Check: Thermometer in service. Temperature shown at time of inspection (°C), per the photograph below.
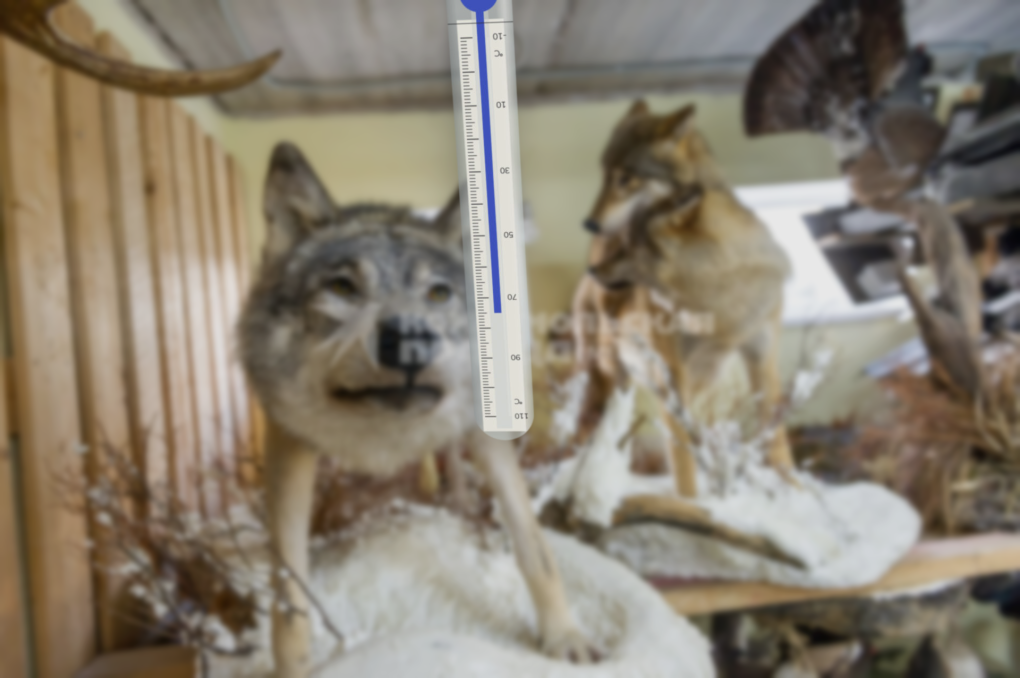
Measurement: 75 °C
